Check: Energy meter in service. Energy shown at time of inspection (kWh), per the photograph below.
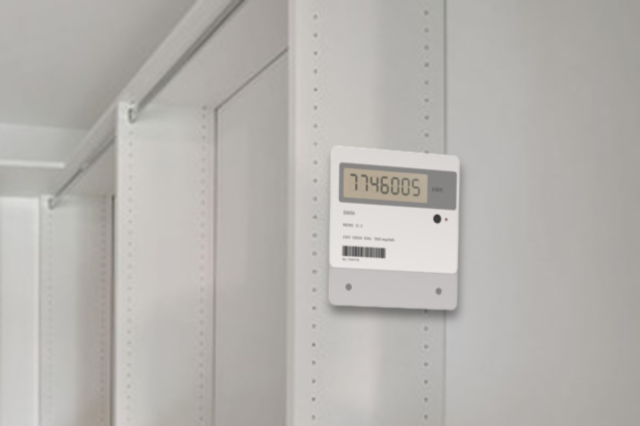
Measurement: 7746005 kWh
